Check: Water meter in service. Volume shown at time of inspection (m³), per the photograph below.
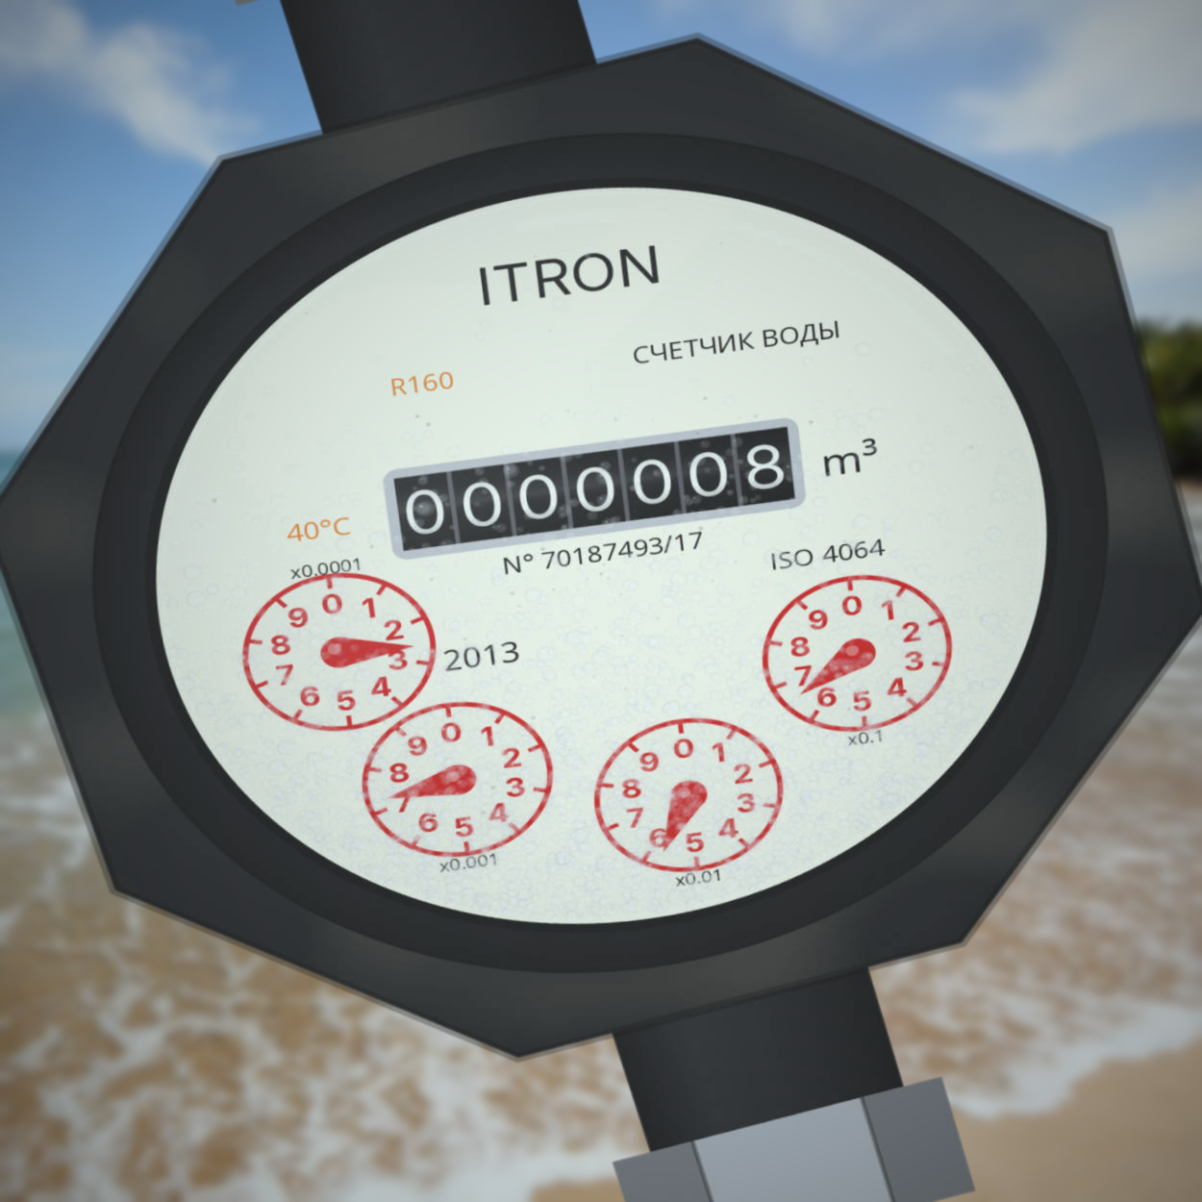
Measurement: 8.6572 m³
